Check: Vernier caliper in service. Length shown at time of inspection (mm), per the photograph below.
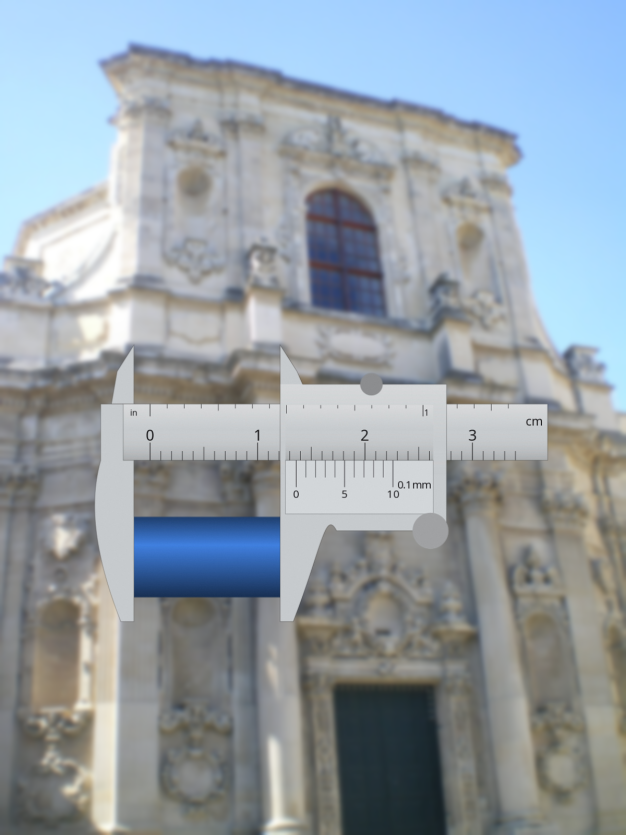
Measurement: 13.6 mm
